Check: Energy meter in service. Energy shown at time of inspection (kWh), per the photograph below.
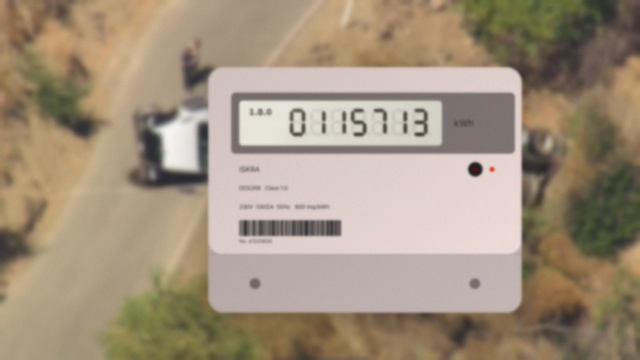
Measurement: 115713 kWh
